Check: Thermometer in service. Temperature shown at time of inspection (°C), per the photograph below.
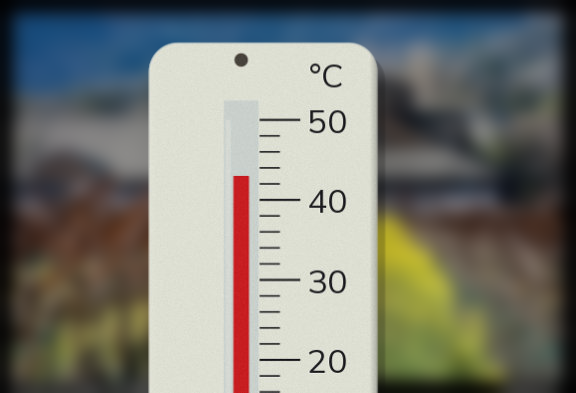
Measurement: 43 °C
